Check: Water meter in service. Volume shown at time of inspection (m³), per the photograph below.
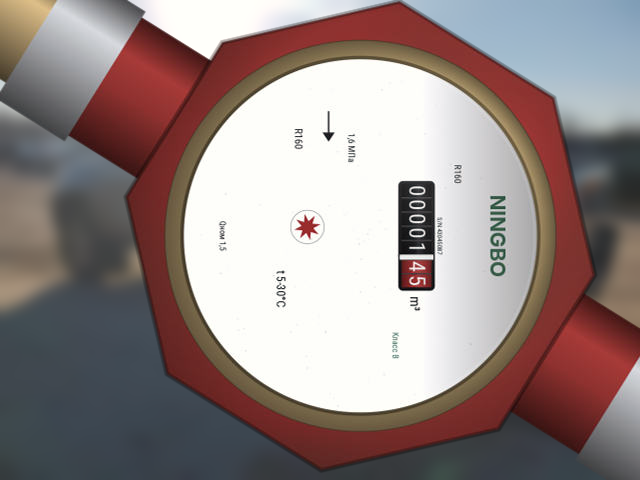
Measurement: 1.45 m³
